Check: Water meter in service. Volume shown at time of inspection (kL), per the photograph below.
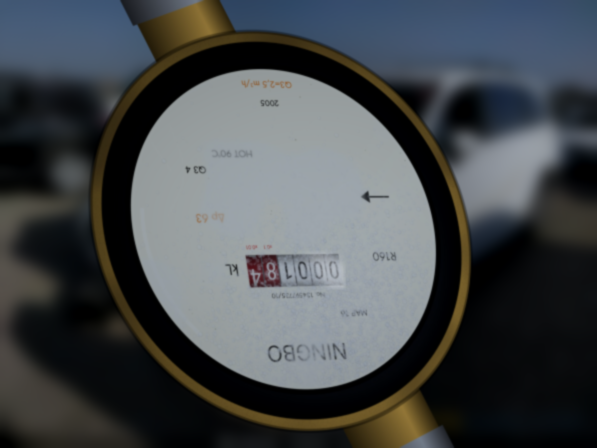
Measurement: 1.84 kL
